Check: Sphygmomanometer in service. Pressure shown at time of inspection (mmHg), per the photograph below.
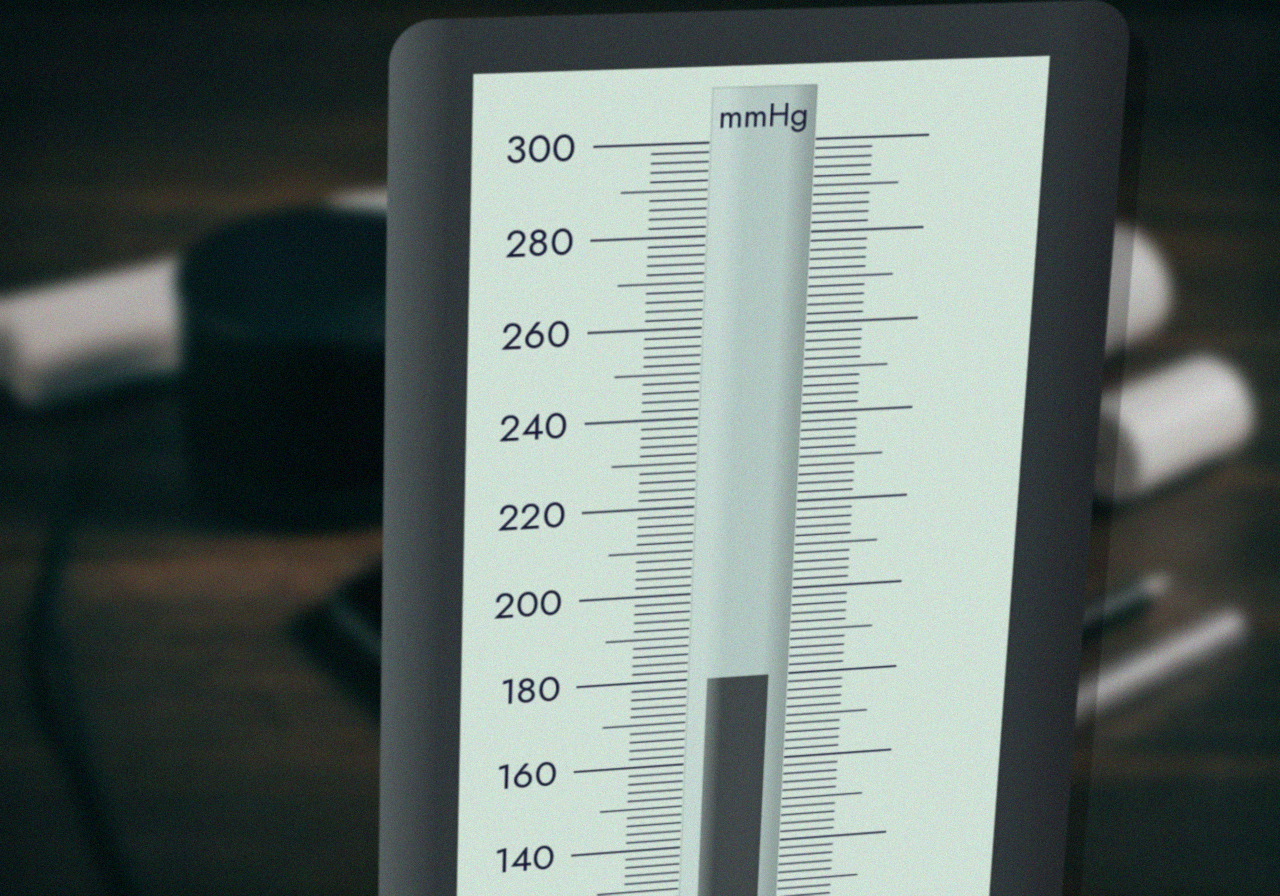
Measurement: 180 mmHg
